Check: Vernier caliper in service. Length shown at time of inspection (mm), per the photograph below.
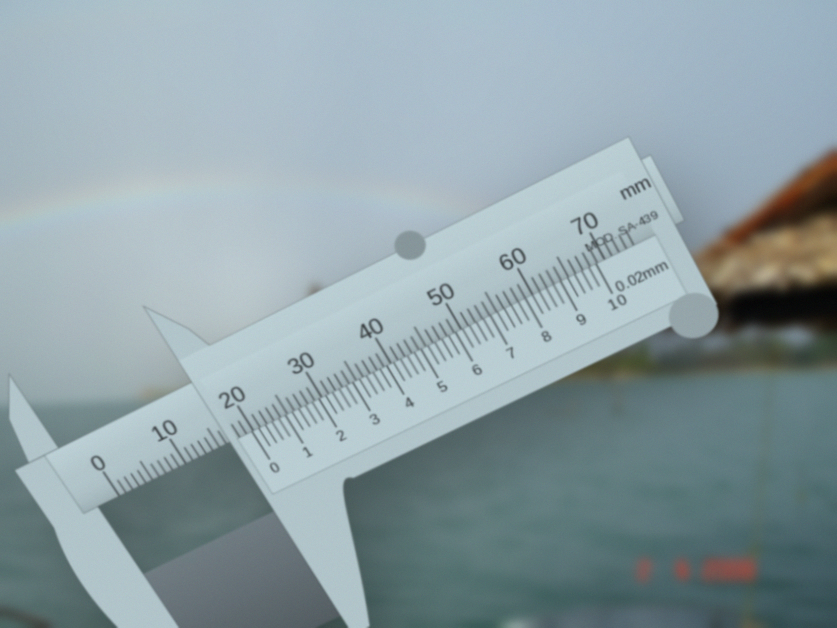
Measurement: 19.8 mm
